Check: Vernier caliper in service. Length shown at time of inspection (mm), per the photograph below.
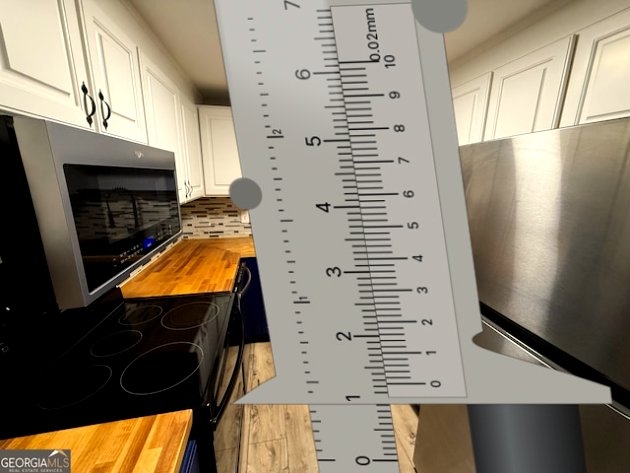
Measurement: 12.4 mm
